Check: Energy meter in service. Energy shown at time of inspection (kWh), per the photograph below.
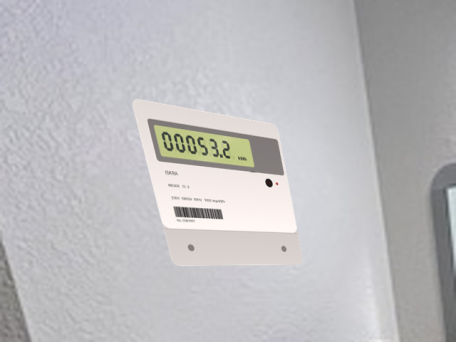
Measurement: 53.2 kWh
